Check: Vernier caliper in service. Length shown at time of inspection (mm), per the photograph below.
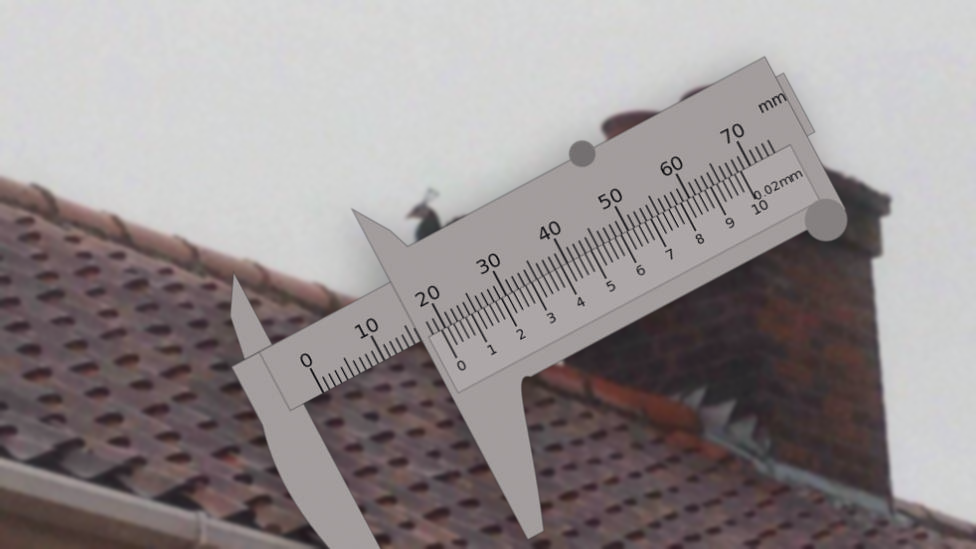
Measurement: 19.4 mm
